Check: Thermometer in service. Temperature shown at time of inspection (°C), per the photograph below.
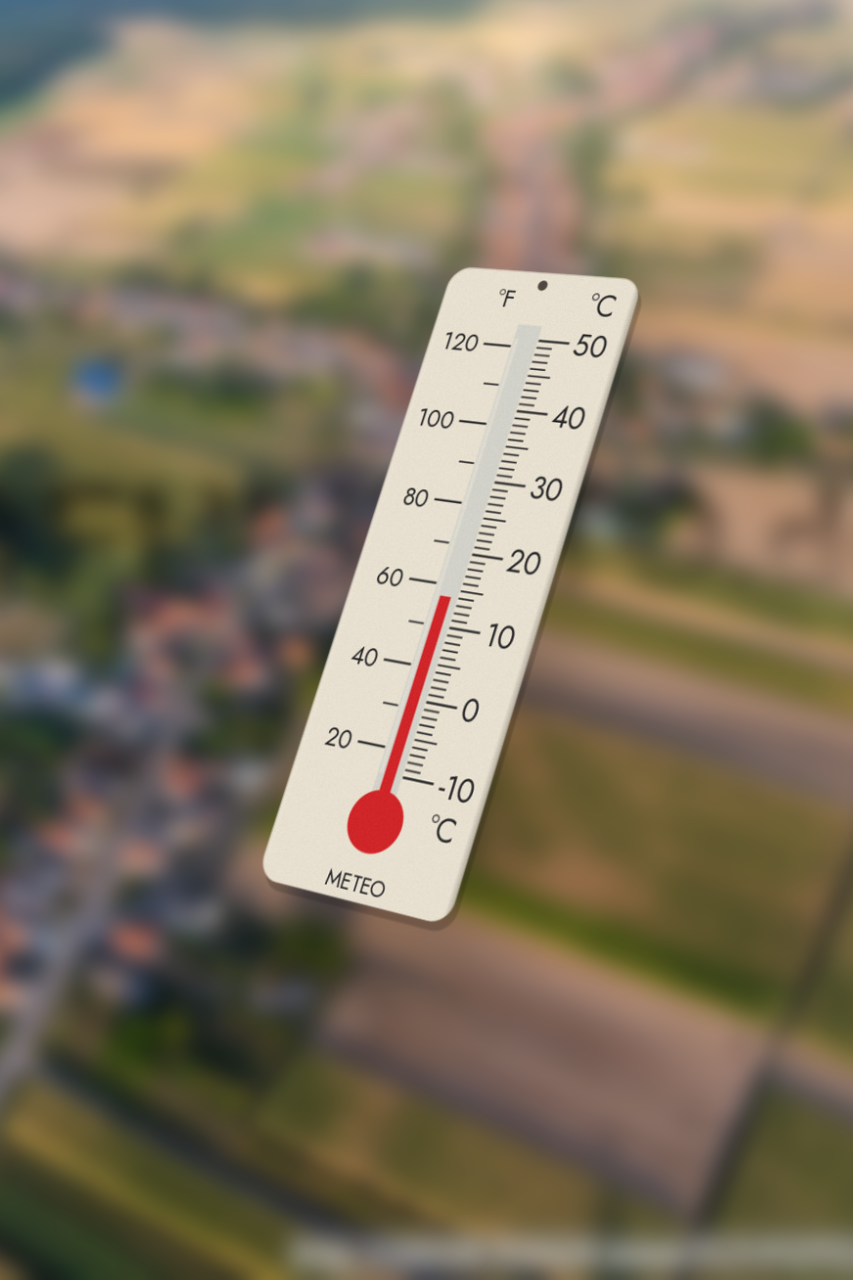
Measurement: 14 °C
